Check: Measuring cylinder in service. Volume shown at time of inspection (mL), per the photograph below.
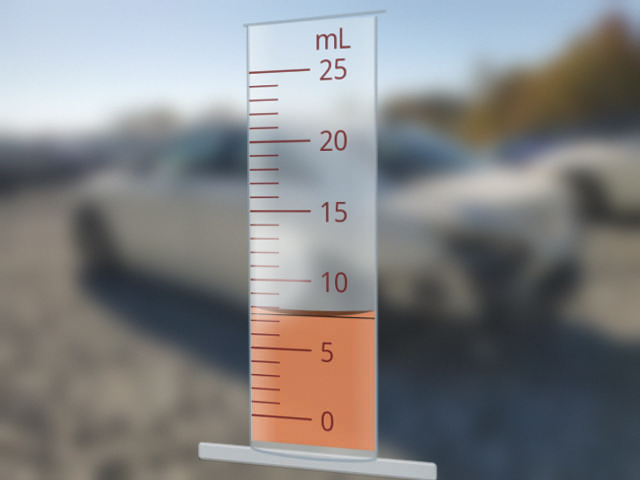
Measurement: 7.5 mL
